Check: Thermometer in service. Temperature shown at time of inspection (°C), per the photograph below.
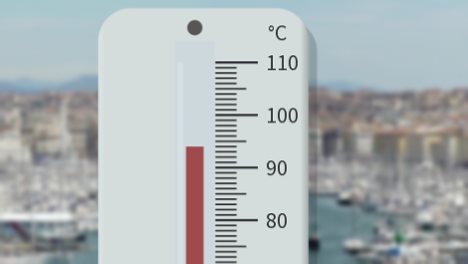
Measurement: 94 °C
